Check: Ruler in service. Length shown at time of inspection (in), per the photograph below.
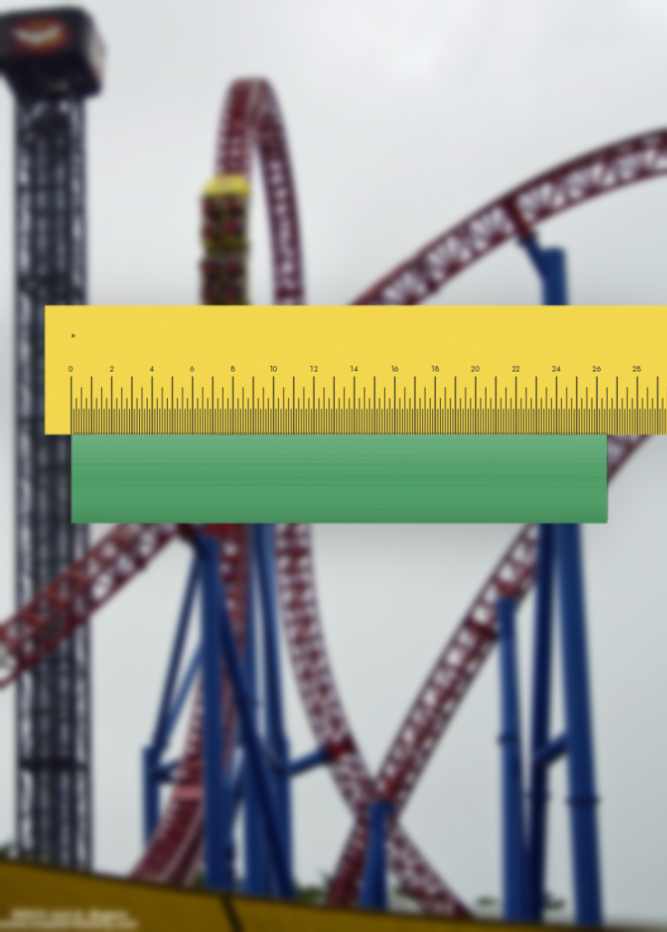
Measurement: 26.5 in
